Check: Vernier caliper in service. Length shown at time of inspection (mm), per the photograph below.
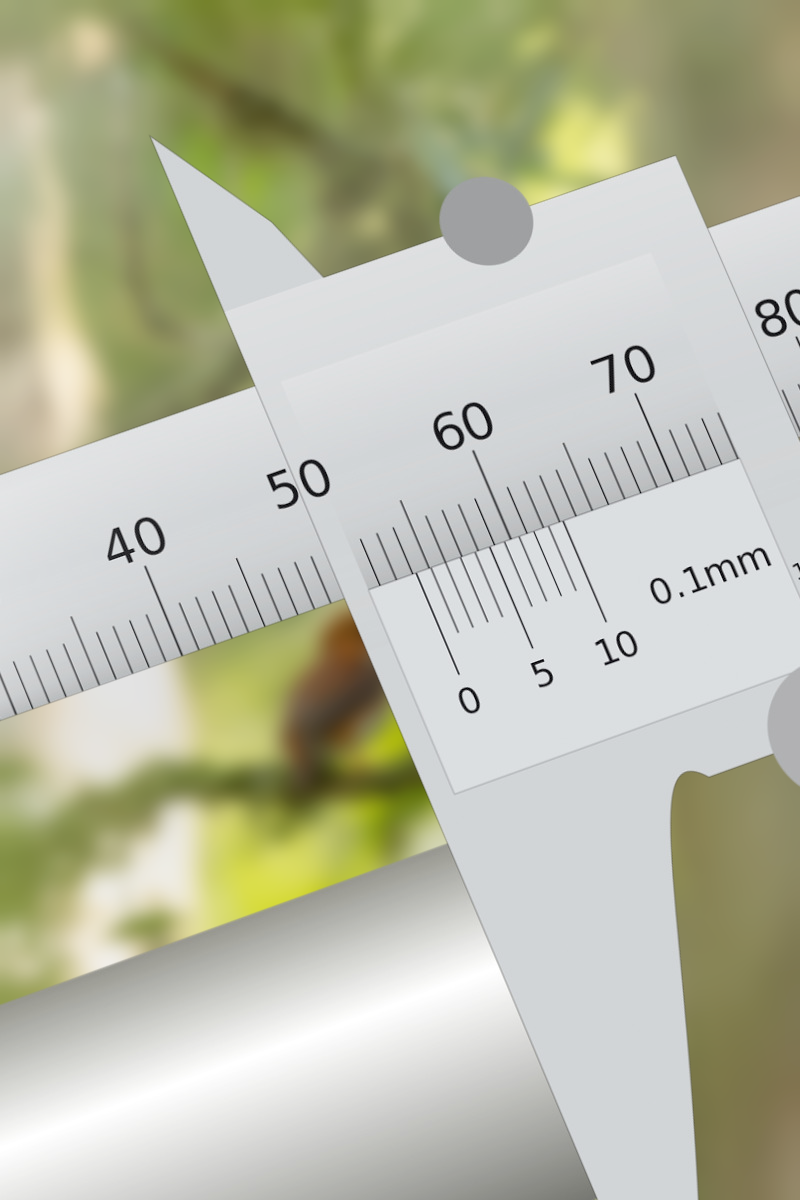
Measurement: 54.2 mm
